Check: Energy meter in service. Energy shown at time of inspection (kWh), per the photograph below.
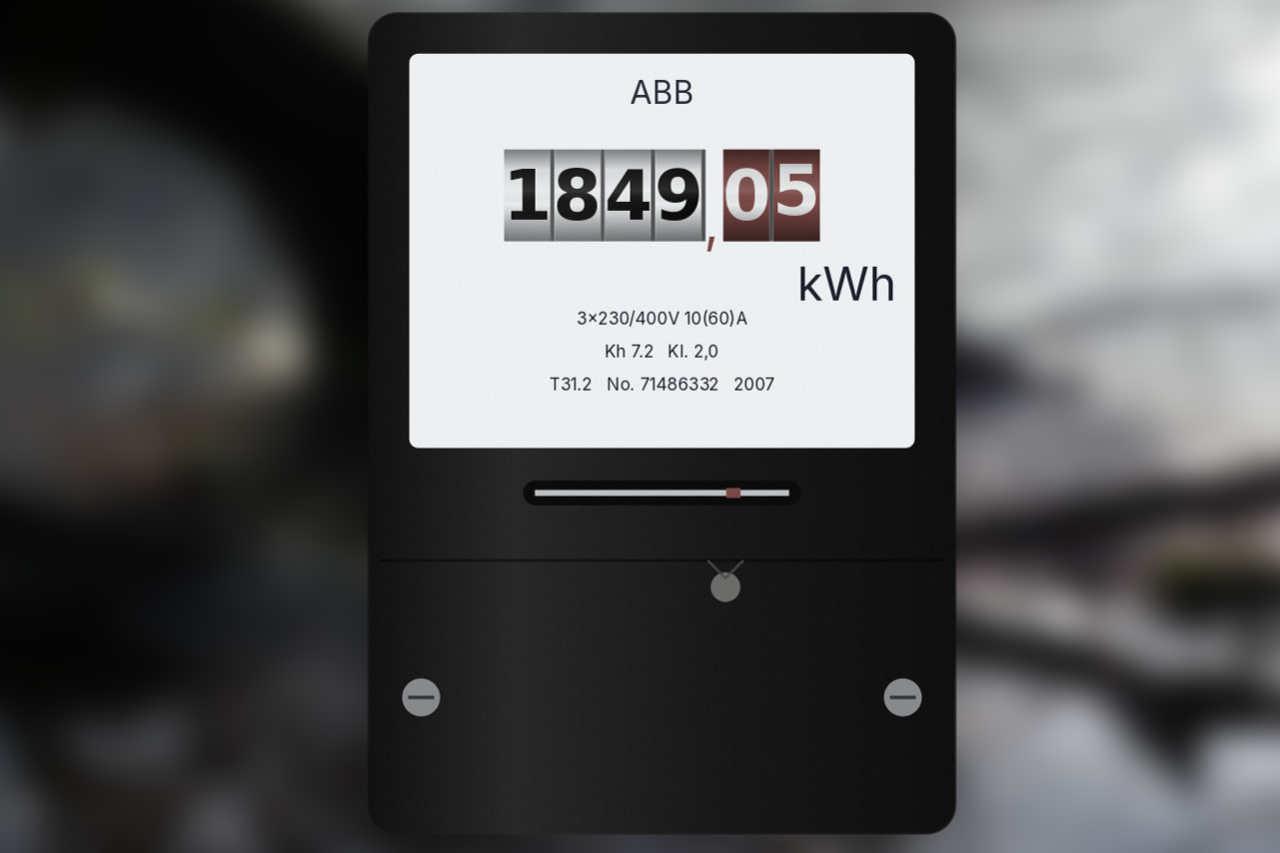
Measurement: 1849.05 kWh
